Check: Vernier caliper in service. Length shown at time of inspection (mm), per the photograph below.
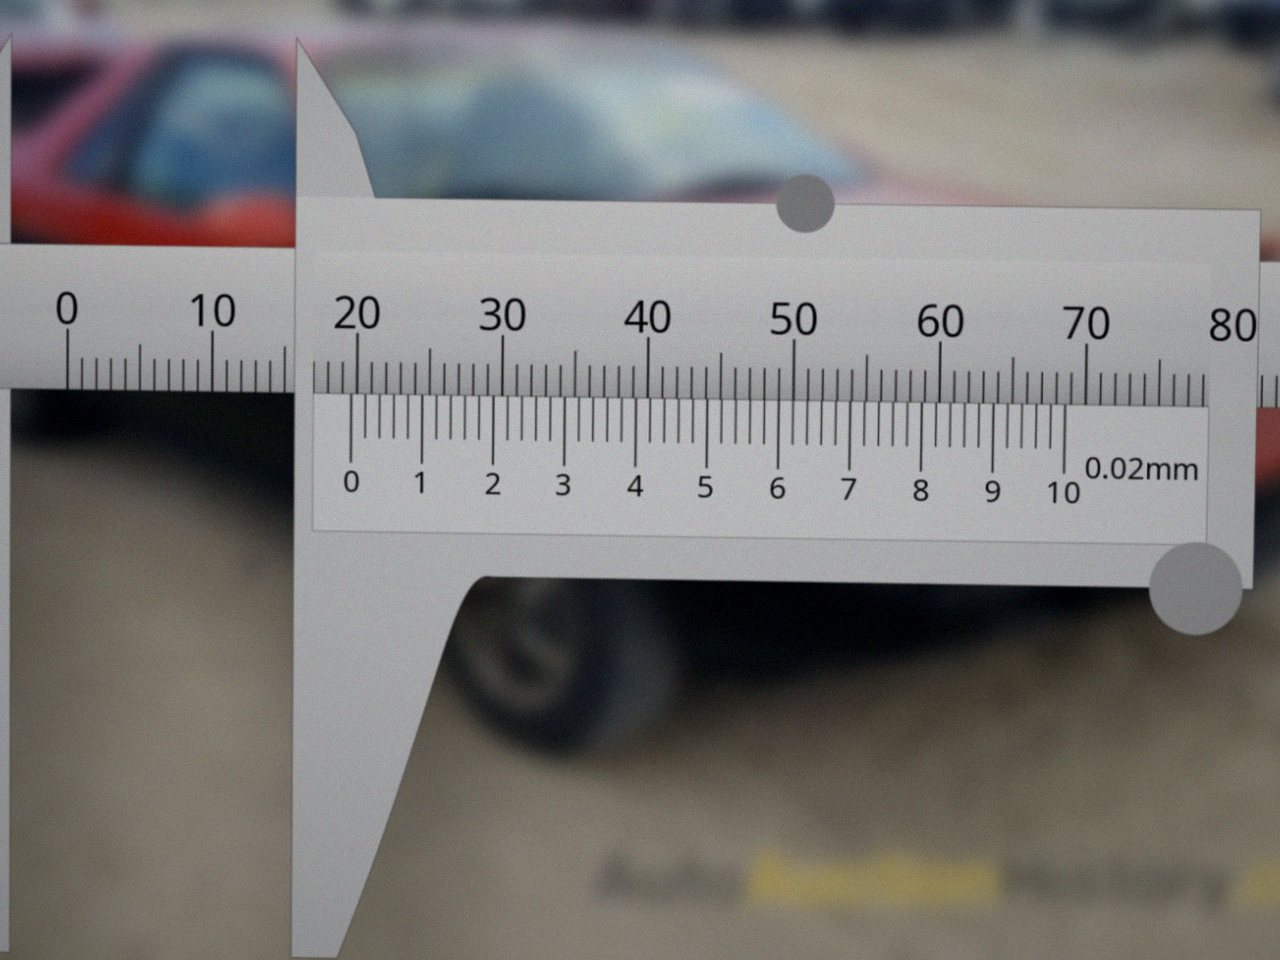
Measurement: 19.6 mm
